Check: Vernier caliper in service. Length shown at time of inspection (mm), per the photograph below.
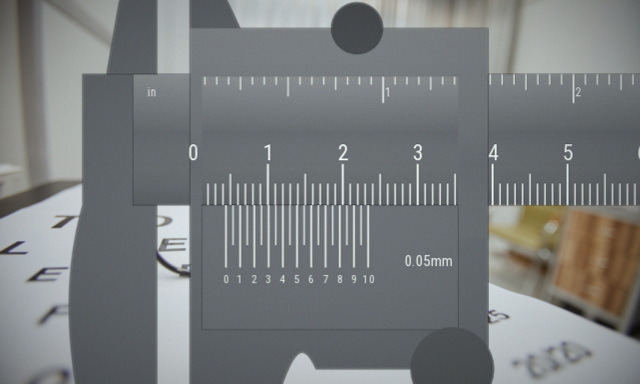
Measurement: 4.4 mm
